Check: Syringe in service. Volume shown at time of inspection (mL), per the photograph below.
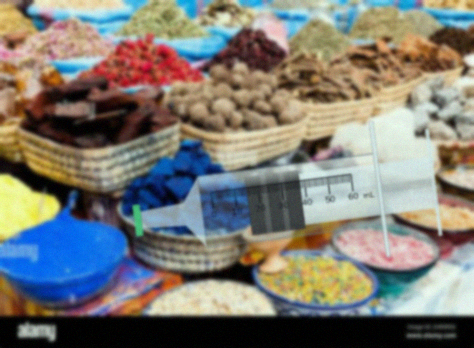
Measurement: 15 mL
